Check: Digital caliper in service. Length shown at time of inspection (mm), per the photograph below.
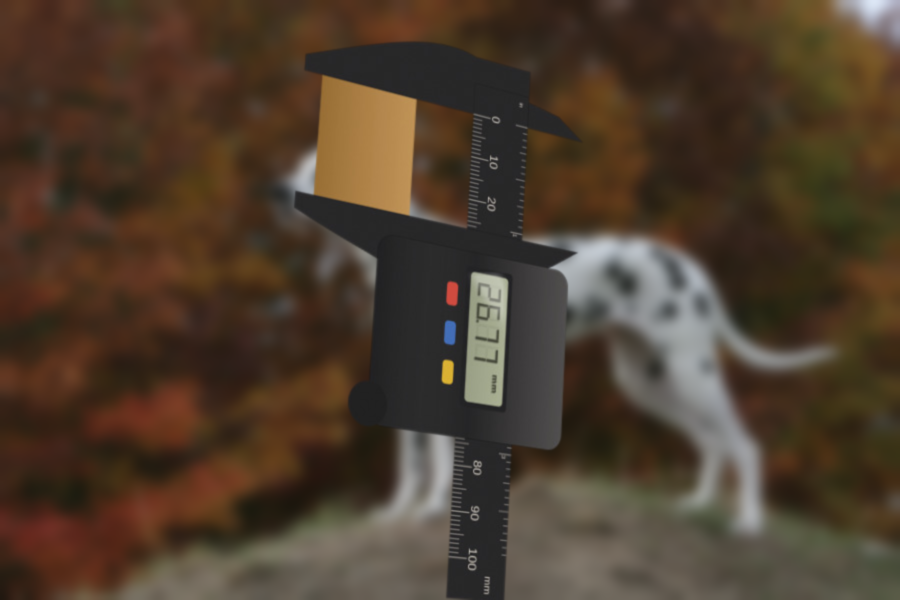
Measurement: 26.77 mm
